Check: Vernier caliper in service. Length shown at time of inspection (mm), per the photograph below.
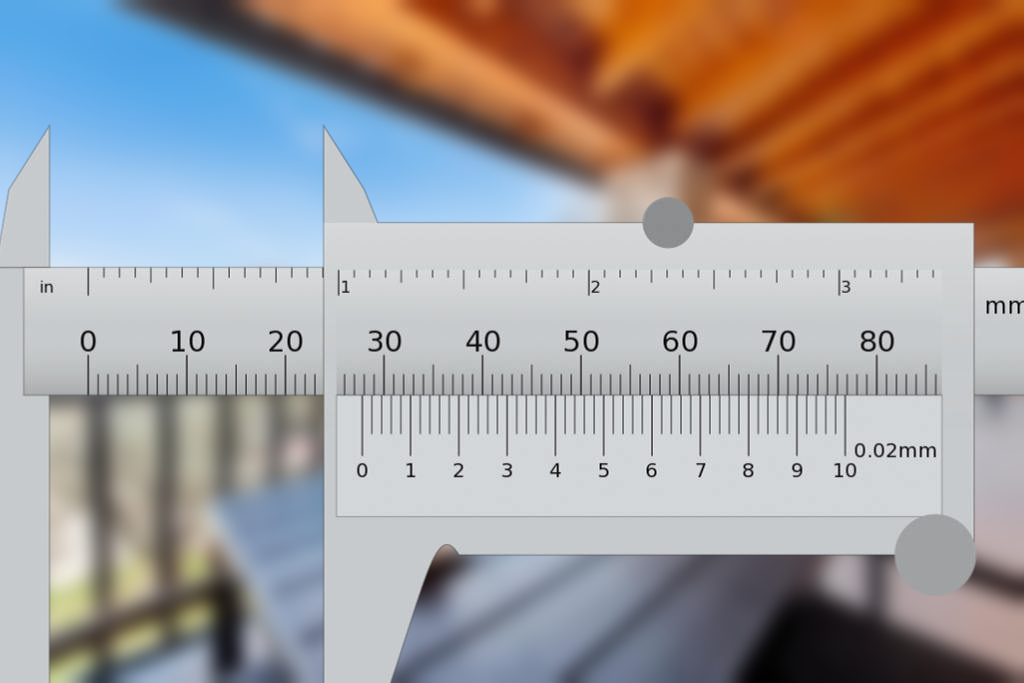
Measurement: 27.8 mm
